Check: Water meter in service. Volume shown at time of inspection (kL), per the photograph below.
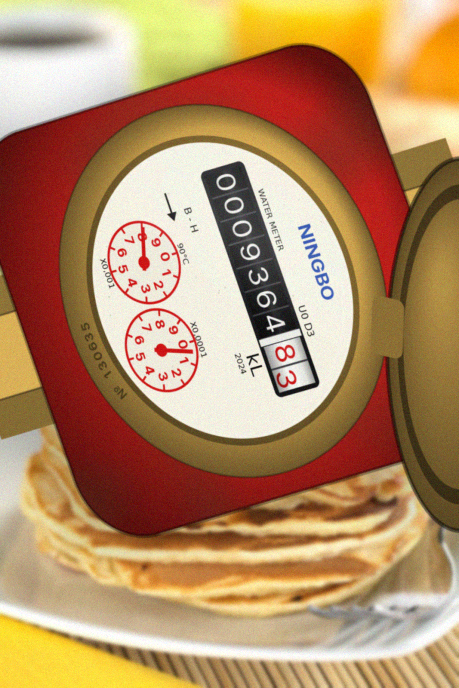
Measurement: 9364.8280 kL
